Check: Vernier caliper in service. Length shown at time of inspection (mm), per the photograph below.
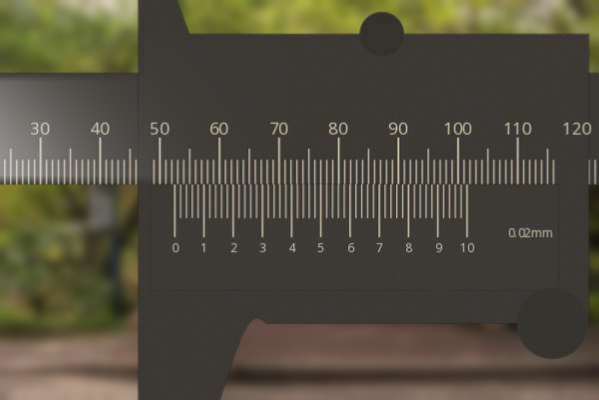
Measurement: 52.5 mm
